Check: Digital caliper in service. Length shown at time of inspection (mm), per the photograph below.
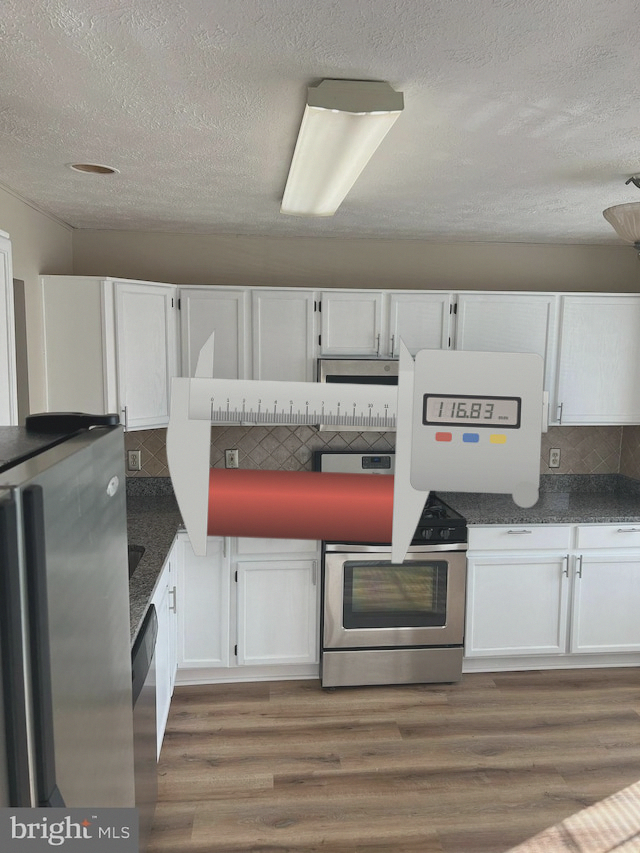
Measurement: 116.83 mm
